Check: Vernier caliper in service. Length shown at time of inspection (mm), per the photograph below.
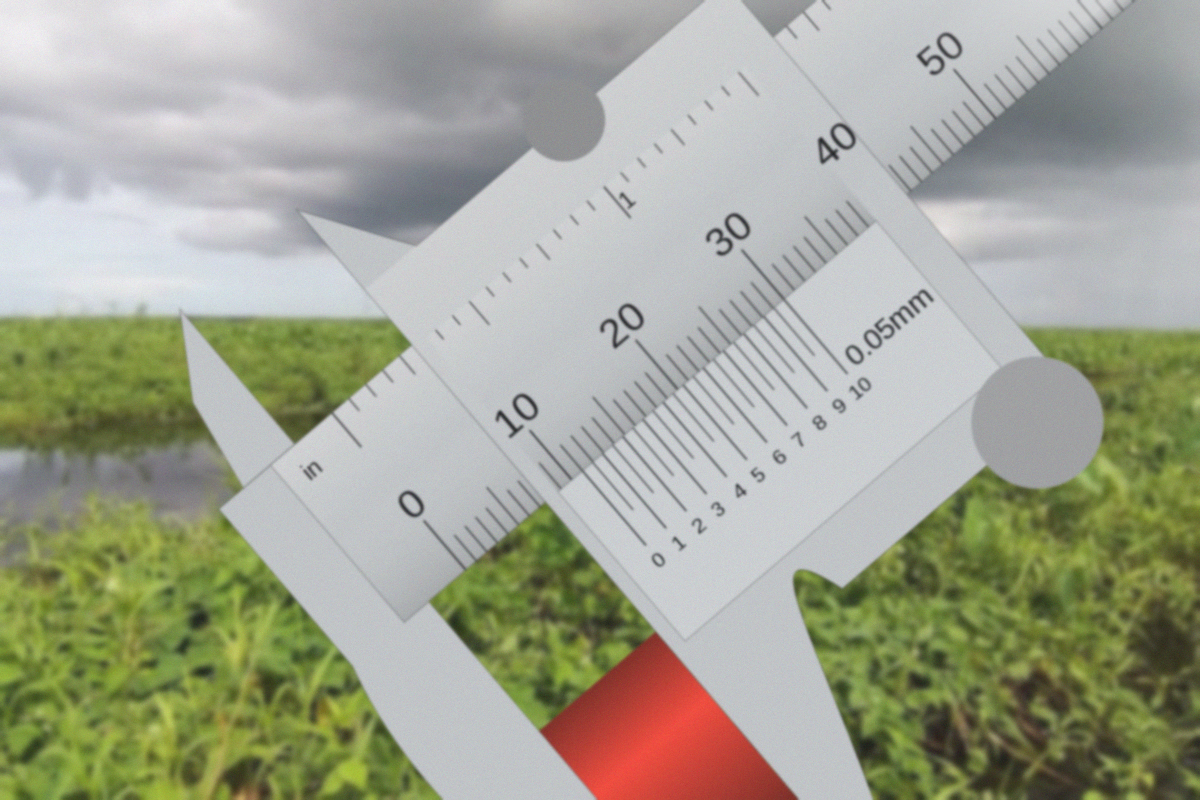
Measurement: 11.0 mm
